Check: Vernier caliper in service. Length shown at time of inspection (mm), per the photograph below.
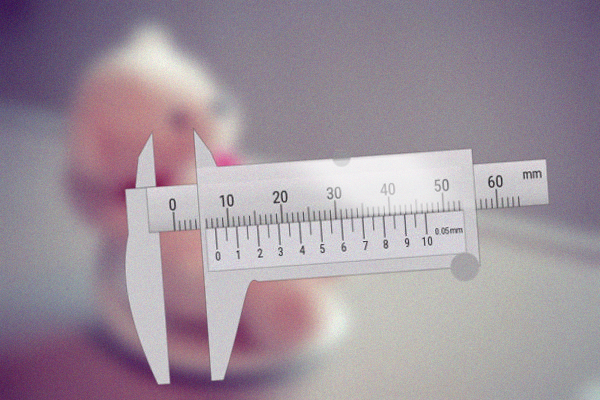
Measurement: 7.6 mm
